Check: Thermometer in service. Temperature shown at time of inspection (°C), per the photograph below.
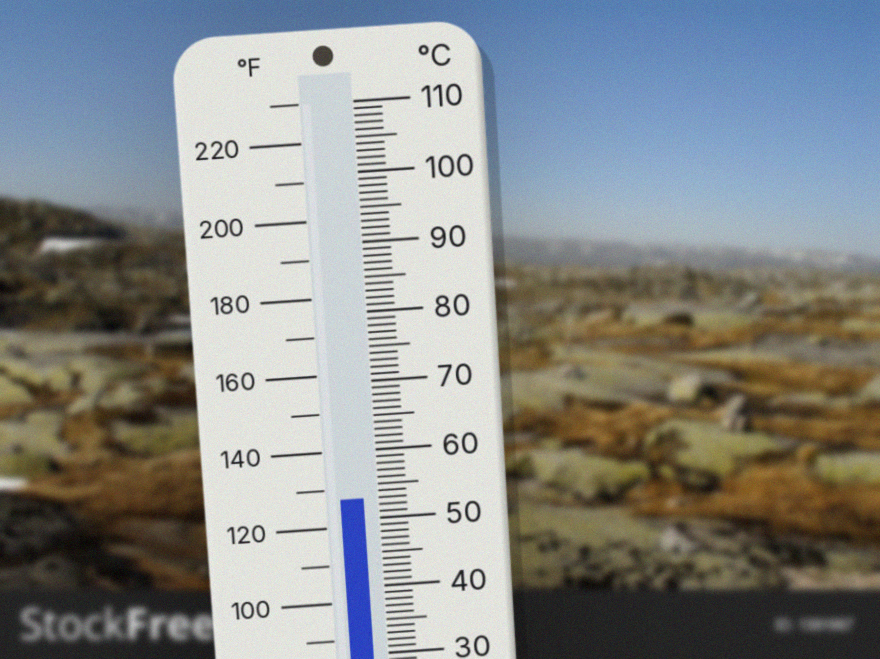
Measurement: 53 °C
